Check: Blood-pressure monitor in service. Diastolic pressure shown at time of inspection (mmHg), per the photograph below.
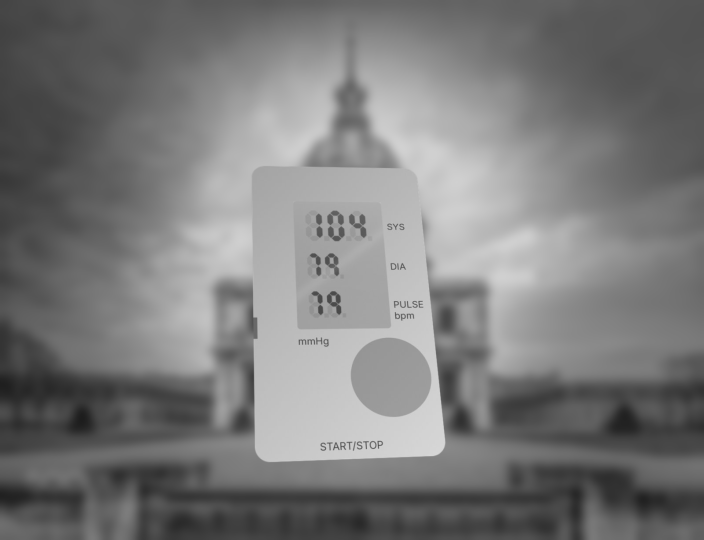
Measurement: 79 mmHg
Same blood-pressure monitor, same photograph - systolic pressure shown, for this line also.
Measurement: 104 mmHg
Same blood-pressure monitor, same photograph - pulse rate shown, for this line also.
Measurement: 79 bpm
